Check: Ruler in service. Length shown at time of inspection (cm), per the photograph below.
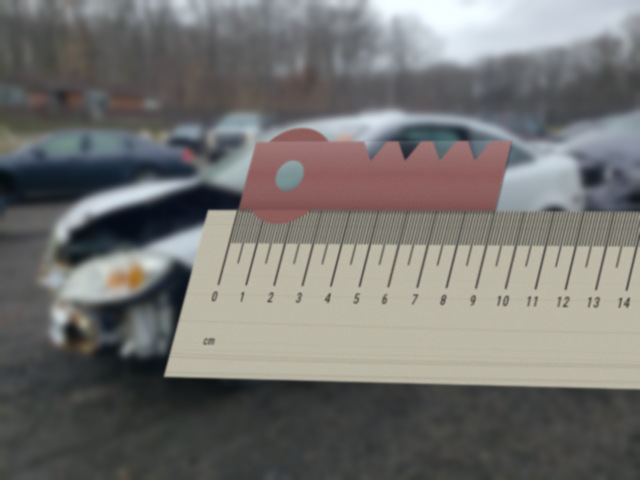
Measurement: 9 cm
